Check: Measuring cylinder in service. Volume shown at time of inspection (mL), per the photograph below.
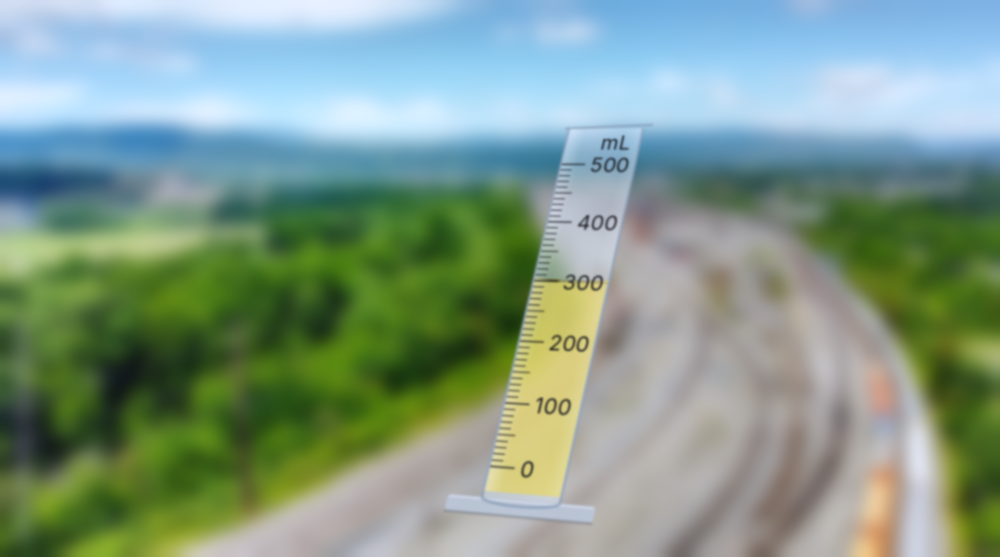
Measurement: 300 mL
